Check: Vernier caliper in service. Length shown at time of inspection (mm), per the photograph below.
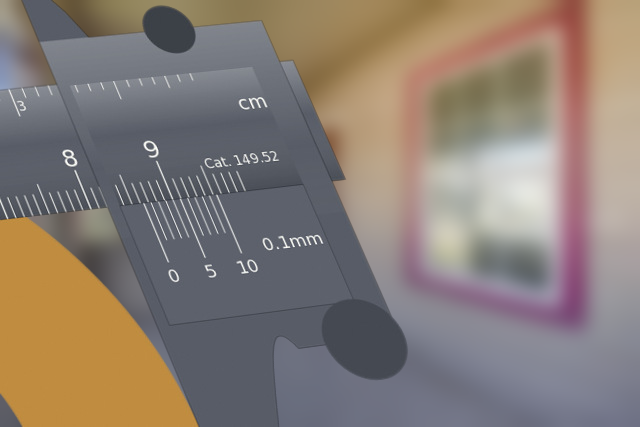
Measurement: 86.4 mm
